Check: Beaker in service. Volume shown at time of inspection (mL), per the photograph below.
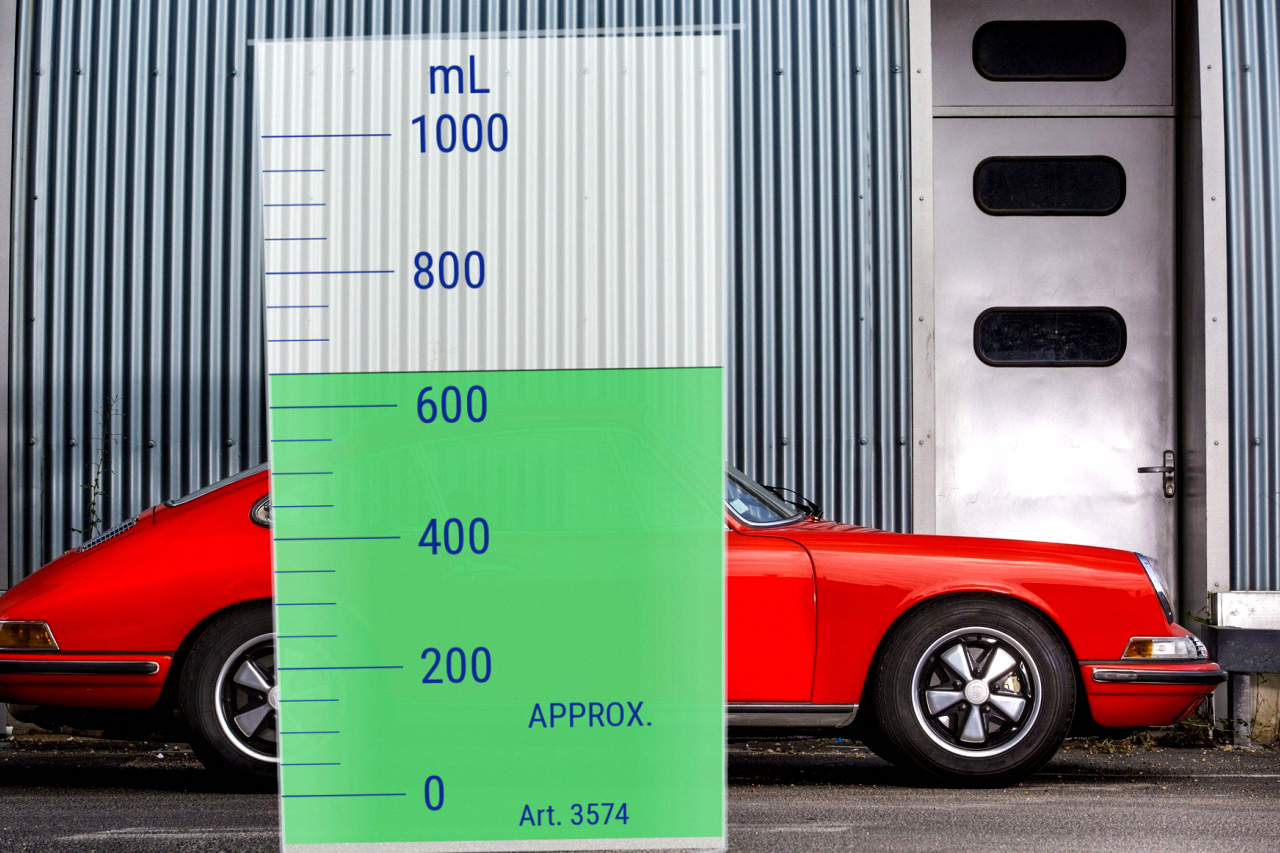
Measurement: 650 mL
